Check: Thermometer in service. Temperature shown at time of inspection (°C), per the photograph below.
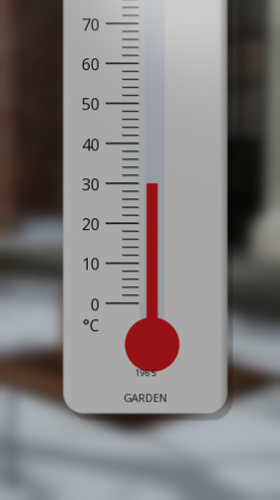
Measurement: 30 °C
